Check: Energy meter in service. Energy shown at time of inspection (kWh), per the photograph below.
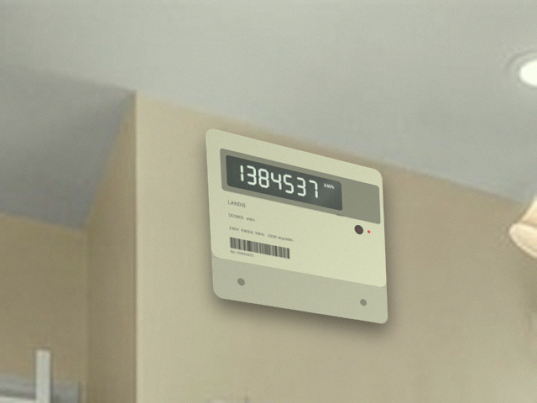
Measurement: 1384537 kWh
